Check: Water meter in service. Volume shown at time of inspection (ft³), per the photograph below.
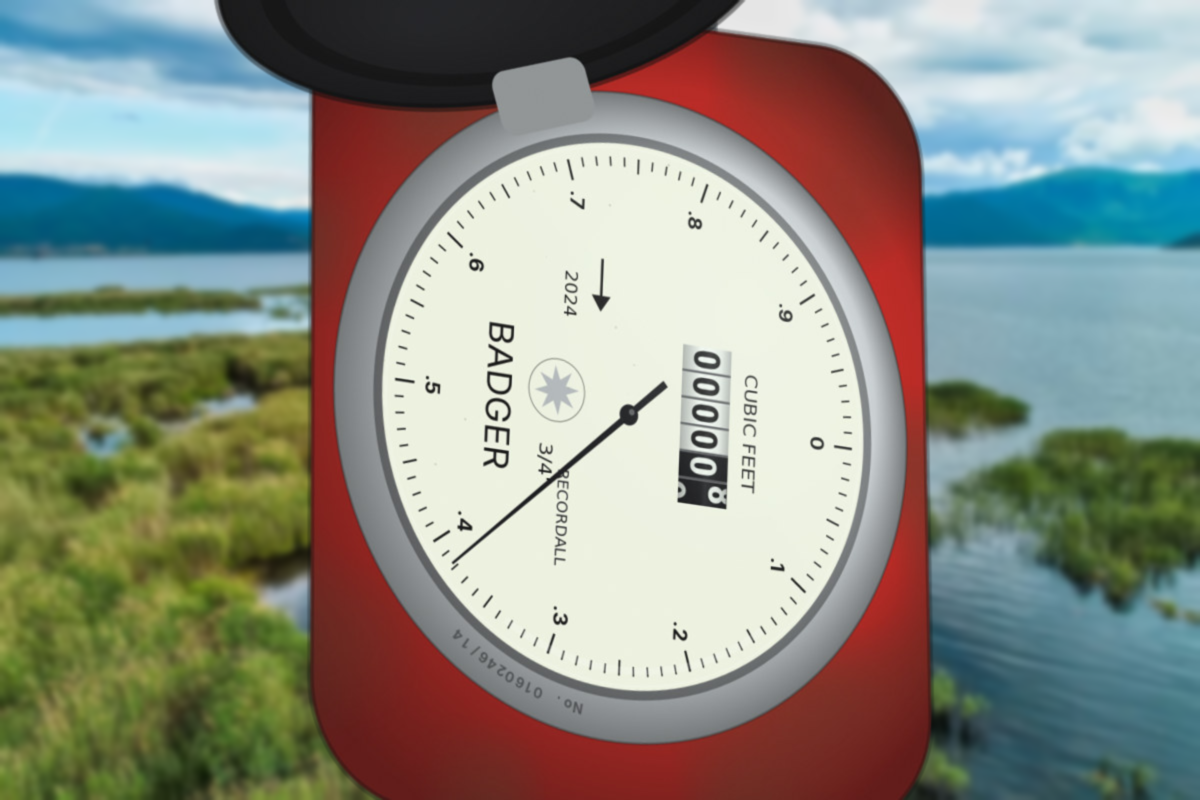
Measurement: 8.38 ft³
